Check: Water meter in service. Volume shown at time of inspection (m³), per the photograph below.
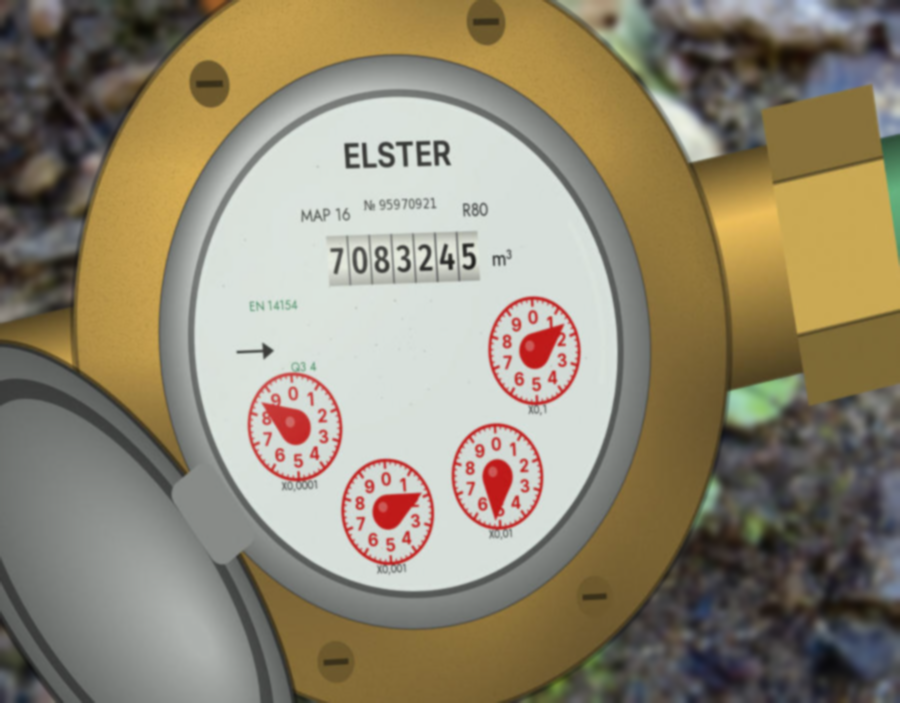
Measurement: 7083245.1518 m³
